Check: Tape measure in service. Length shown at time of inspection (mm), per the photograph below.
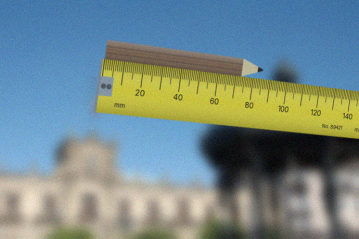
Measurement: 85 mm
